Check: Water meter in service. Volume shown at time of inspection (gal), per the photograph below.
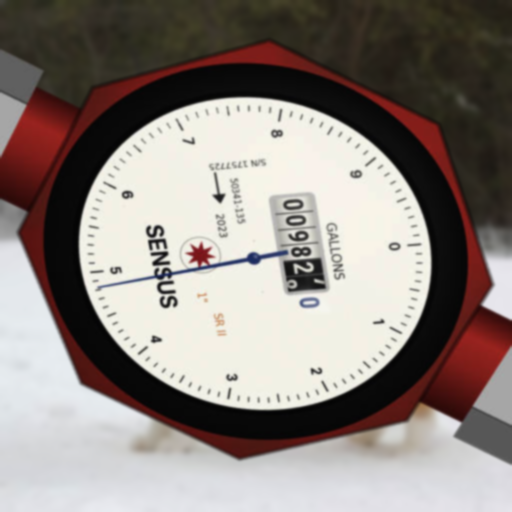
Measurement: 98274.8 gal
